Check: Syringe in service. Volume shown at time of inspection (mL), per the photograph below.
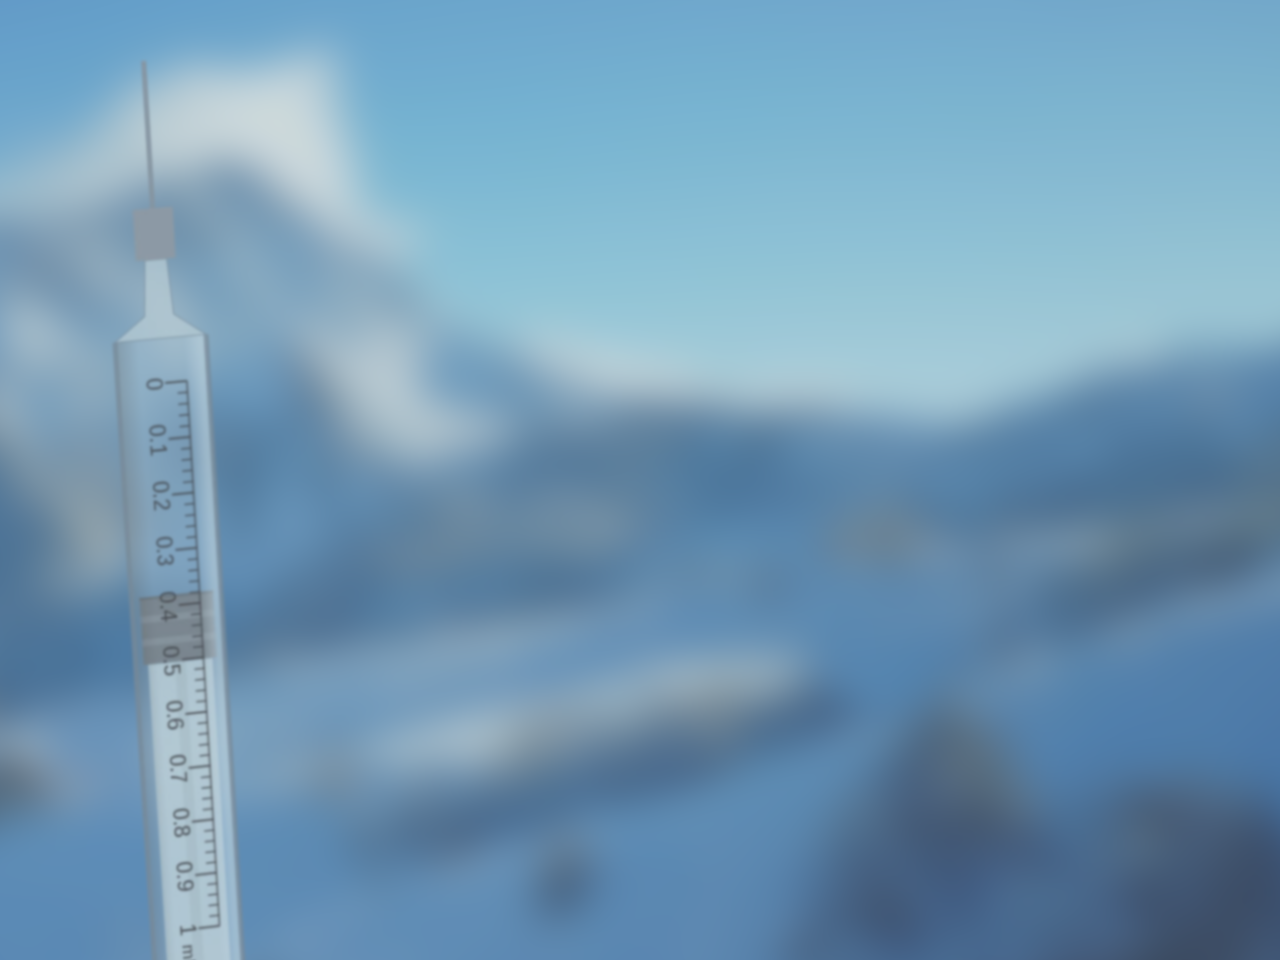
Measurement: 0.38 mL
